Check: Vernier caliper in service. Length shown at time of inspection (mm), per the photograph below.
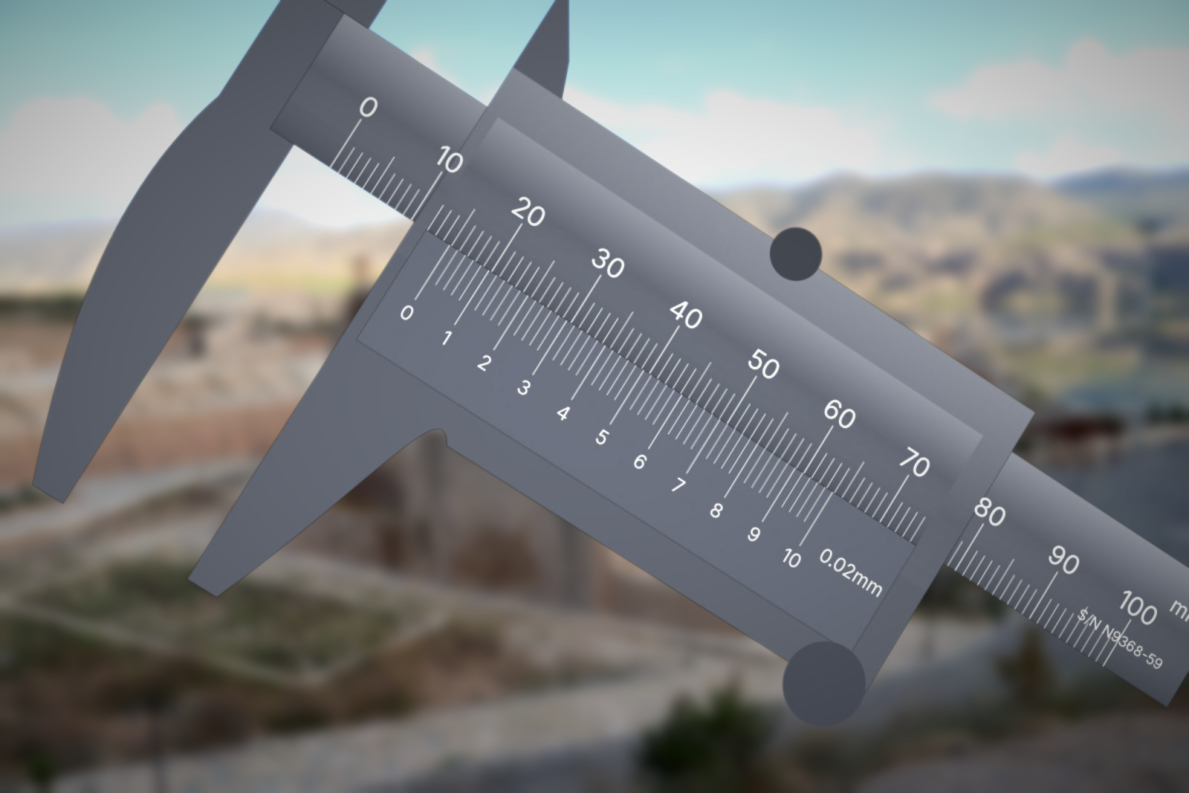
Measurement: 14.8 mm
